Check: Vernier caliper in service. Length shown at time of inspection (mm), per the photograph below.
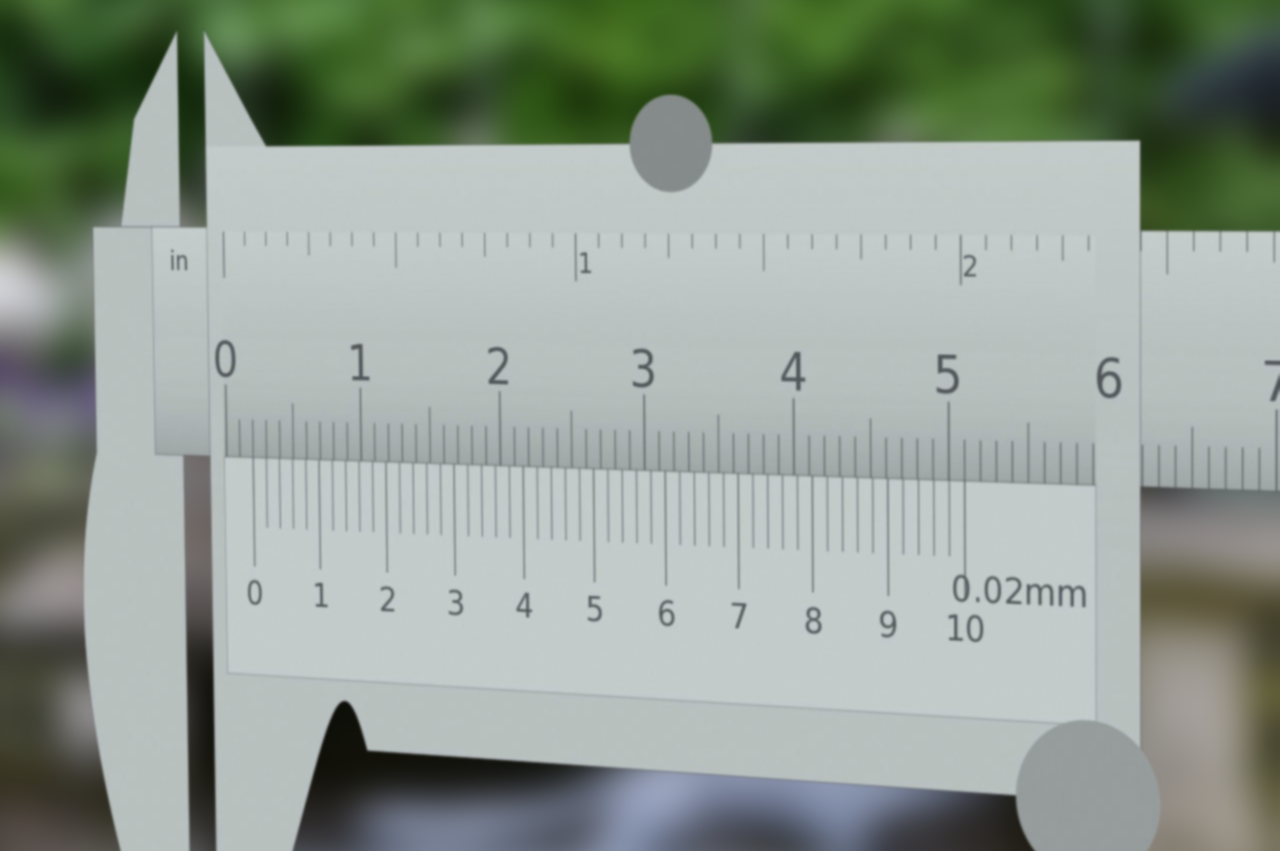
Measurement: 2.0 mm
